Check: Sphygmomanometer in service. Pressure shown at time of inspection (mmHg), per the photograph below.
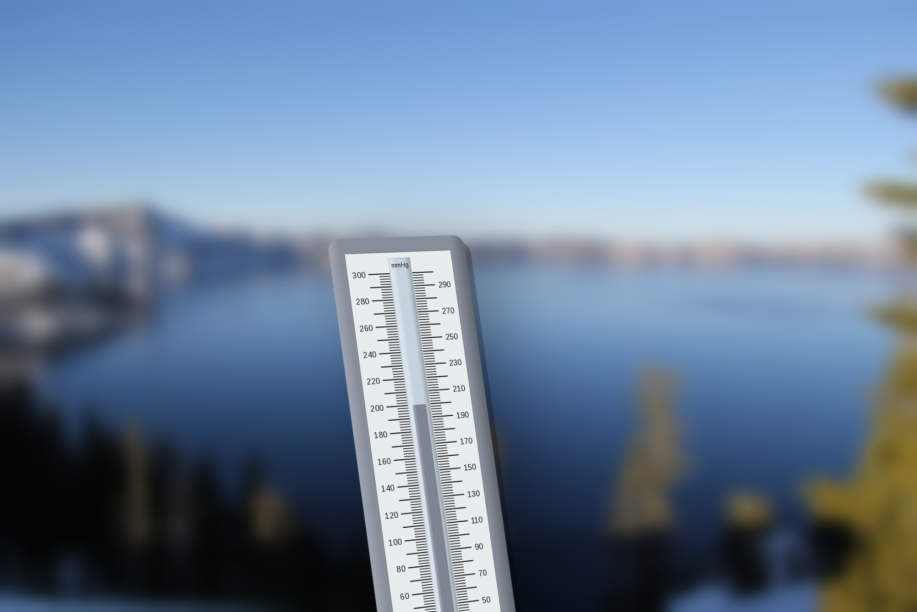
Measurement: 200 mmHg
